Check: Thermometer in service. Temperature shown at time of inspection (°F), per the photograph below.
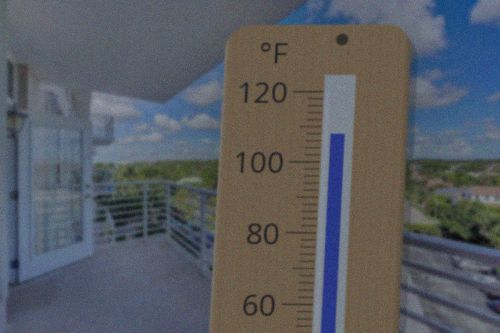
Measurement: 108 °F
